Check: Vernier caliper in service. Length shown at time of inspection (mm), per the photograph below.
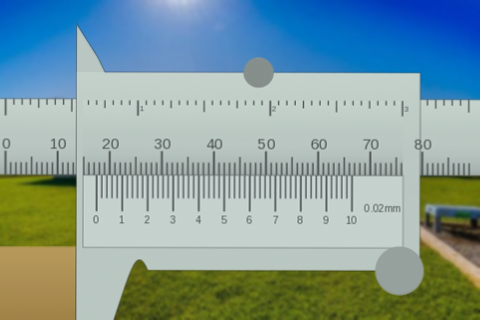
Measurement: 17.5 mm
